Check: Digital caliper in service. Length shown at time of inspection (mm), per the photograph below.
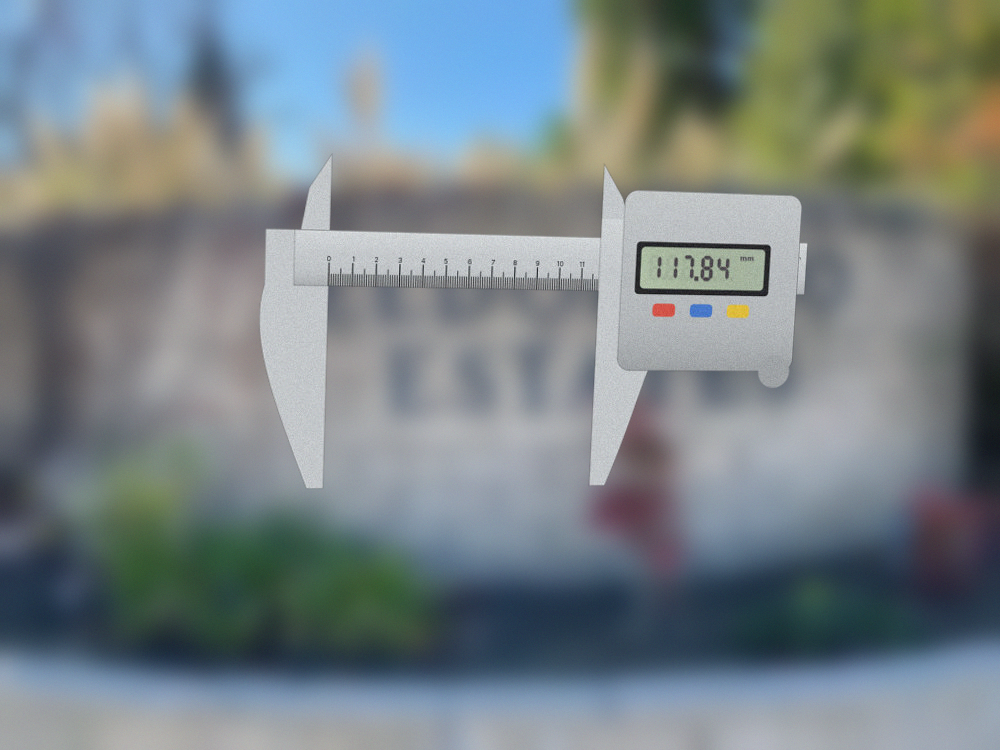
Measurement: 117.84 mm
